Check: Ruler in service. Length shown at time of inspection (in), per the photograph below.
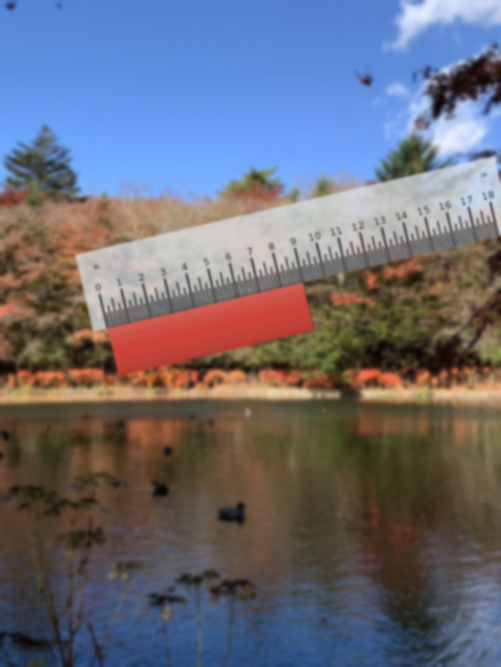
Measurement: 9 in
